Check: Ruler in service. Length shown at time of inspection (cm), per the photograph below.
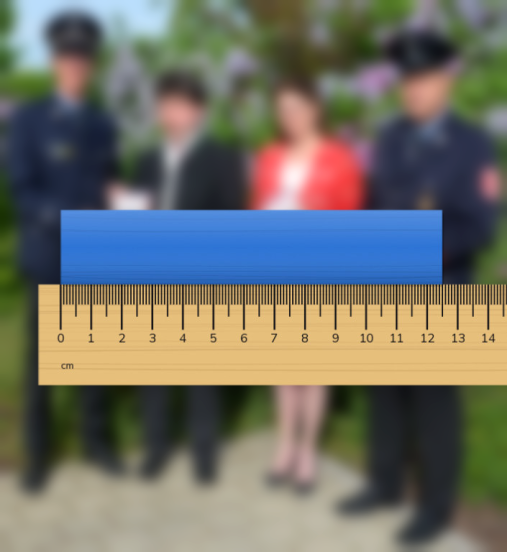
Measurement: 12.5 cm
